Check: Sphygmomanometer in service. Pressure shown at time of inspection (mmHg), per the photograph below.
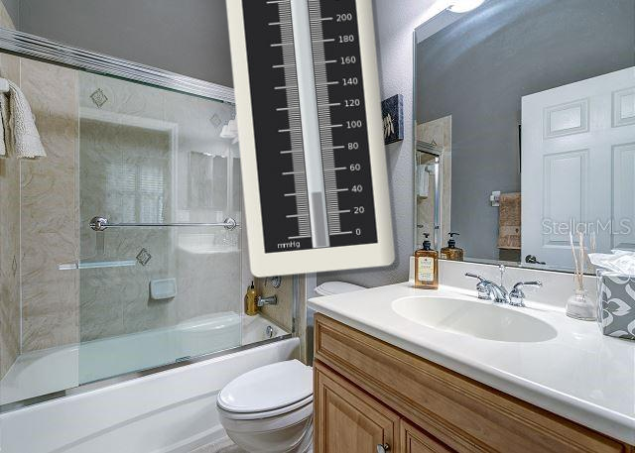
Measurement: 40 mmHg
